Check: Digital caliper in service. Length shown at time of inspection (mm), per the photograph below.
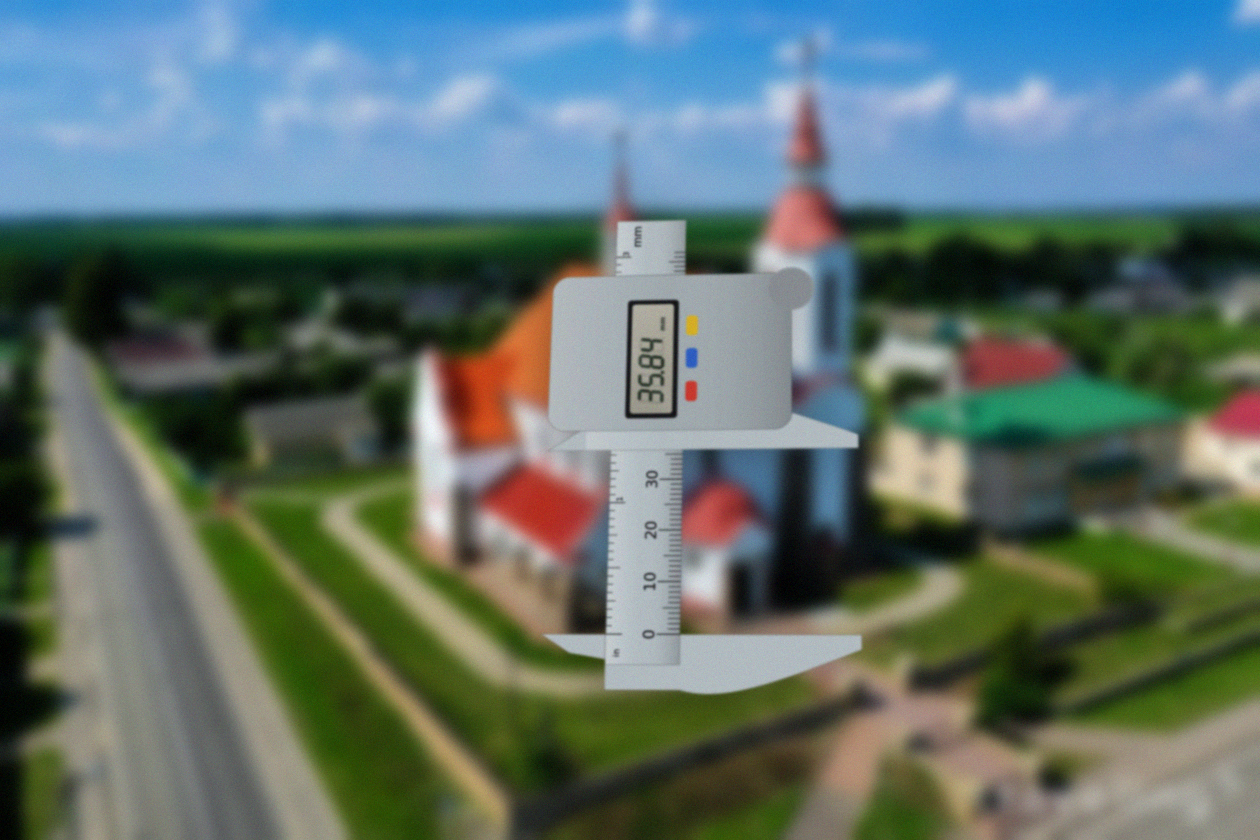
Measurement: 35.84 mm
